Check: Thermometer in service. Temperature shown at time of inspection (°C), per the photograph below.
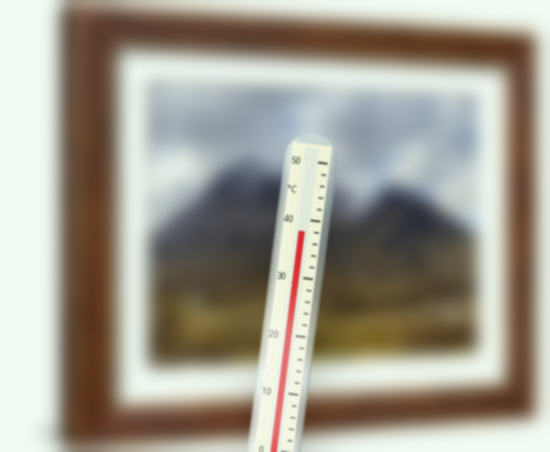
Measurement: 38 °C
